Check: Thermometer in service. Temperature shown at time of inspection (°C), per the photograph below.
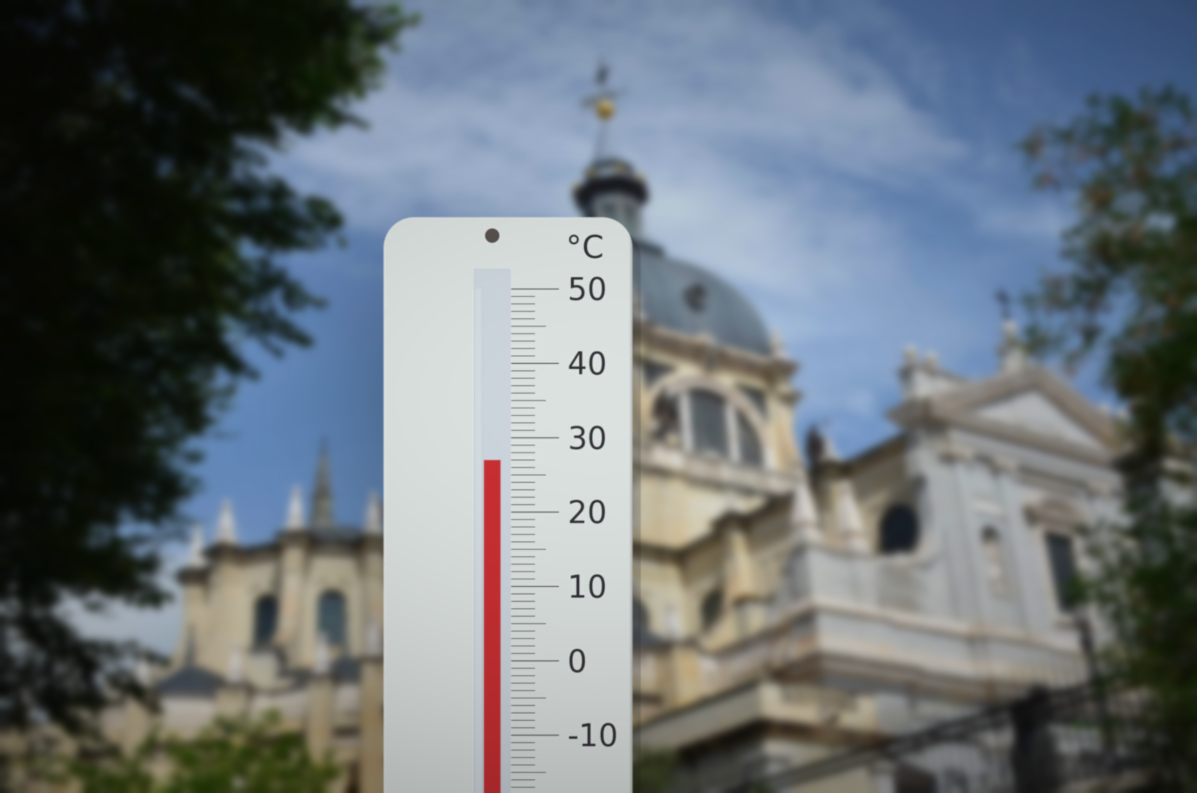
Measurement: 27 °C
